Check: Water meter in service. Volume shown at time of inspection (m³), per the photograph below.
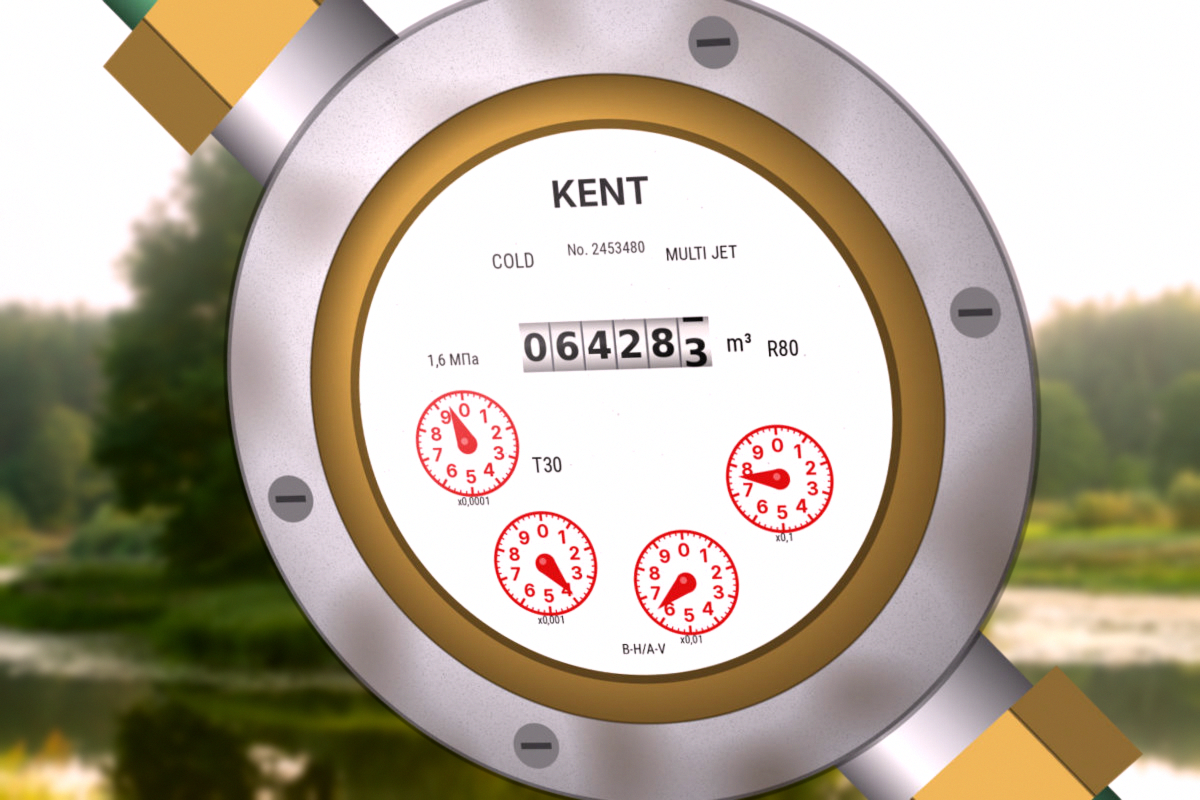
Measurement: 64282.7639 m³
